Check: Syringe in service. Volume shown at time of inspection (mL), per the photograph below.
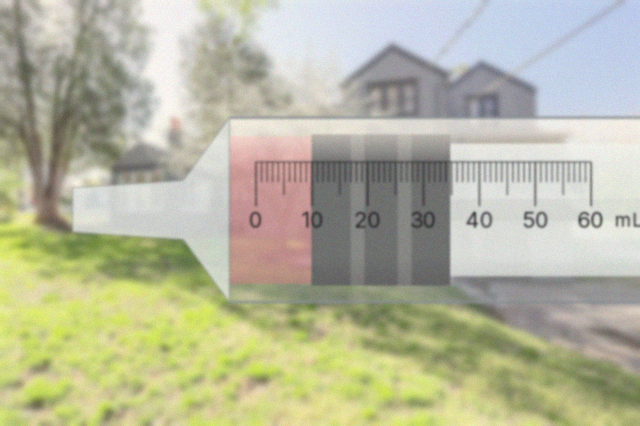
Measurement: 10 mL
